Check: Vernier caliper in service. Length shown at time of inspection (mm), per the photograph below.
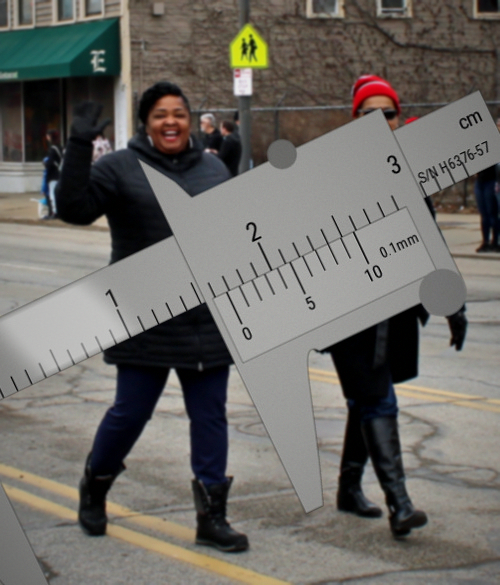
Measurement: 16.8 mm
